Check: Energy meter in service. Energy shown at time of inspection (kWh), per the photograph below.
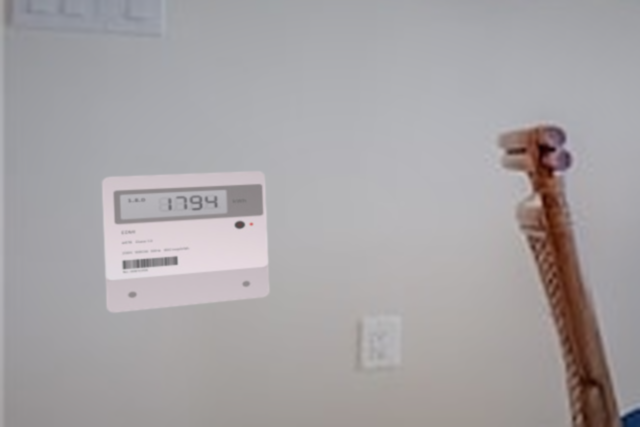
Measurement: 1794 kWh
